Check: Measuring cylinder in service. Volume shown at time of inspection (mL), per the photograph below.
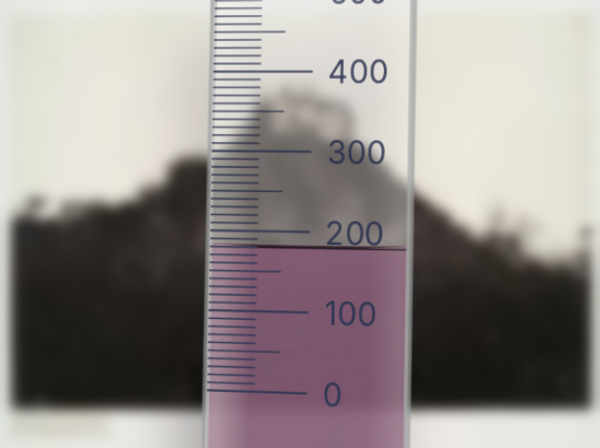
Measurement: 180 mL
